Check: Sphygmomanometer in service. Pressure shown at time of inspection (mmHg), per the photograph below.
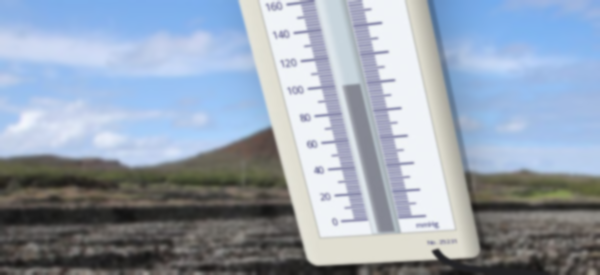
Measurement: 100 mmHg
